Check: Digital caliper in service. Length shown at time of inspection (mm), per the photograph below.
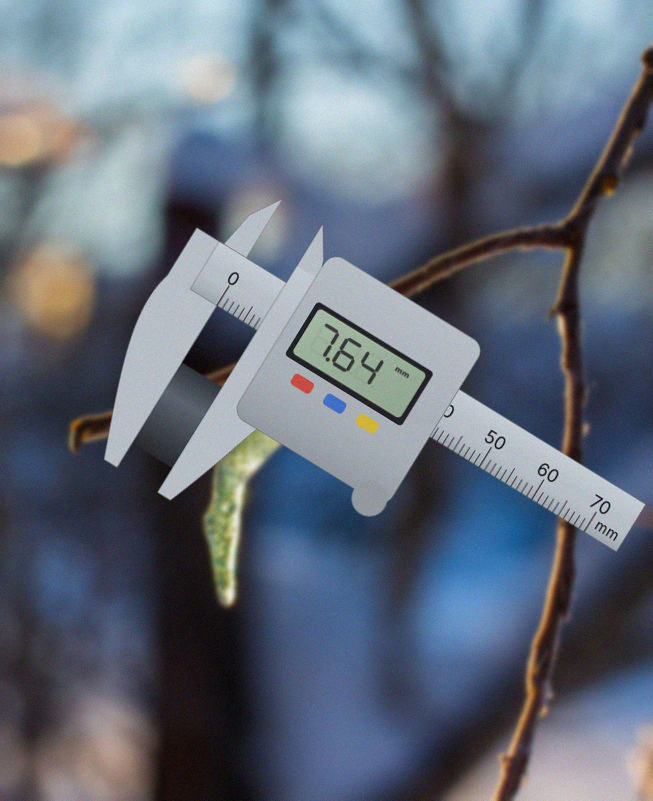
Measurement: 7.64 mm
